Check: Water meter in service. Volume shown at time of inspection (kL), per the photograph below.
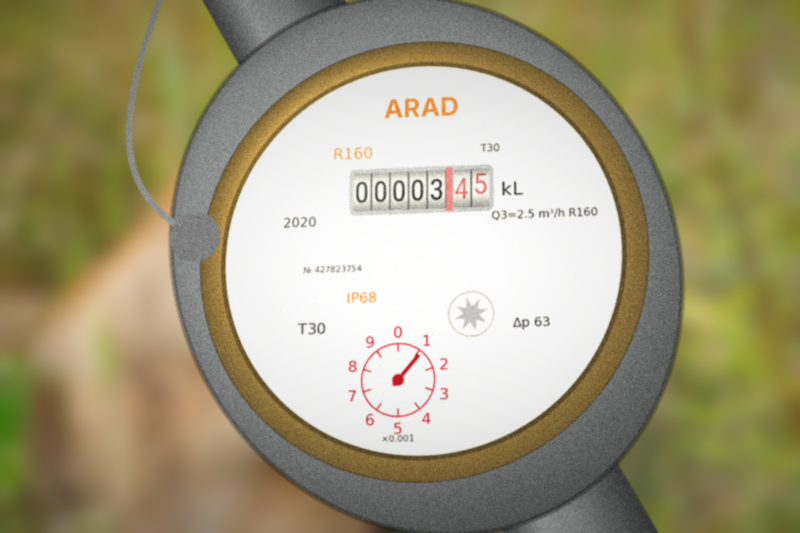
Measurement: 3.451 kL
